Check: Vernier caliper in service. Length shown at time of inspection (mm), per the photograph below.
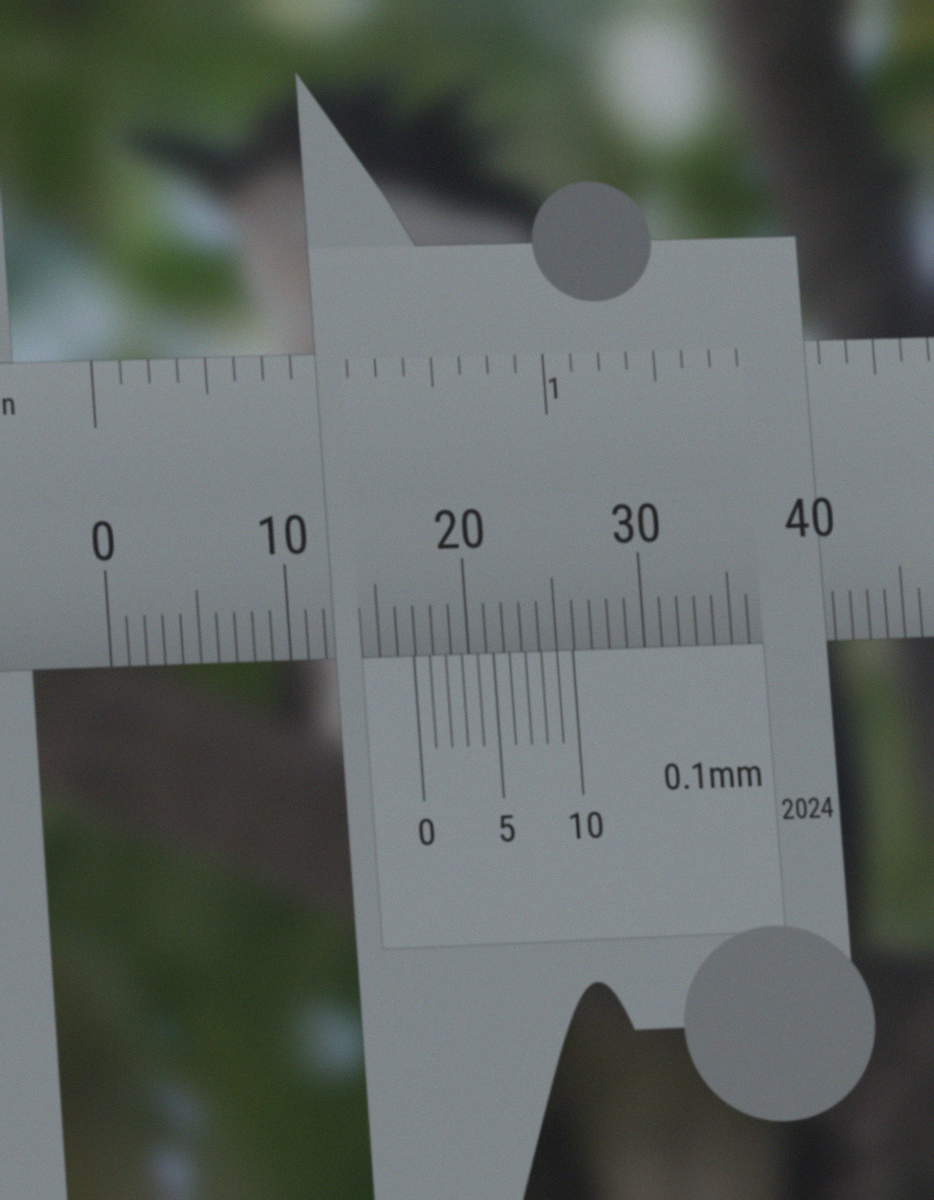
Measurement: 16.9 mm
